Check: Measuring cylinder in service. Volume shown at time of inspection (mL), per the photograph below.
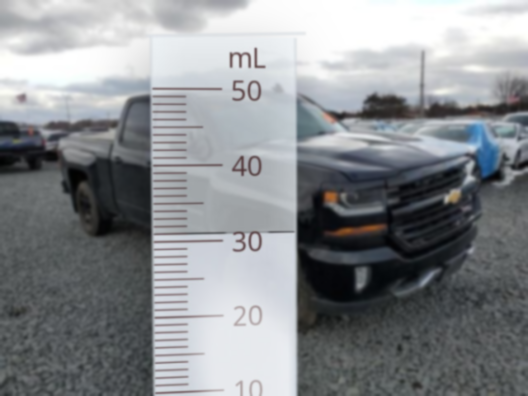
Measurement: 31 mL
